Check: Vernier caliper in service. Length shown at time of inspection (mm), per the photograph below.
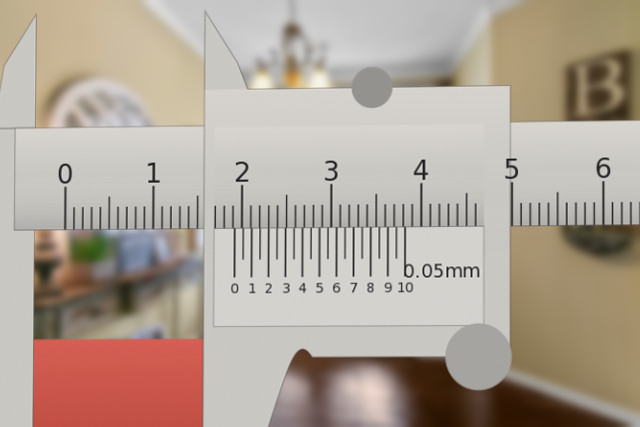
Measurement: 19.2 mm
